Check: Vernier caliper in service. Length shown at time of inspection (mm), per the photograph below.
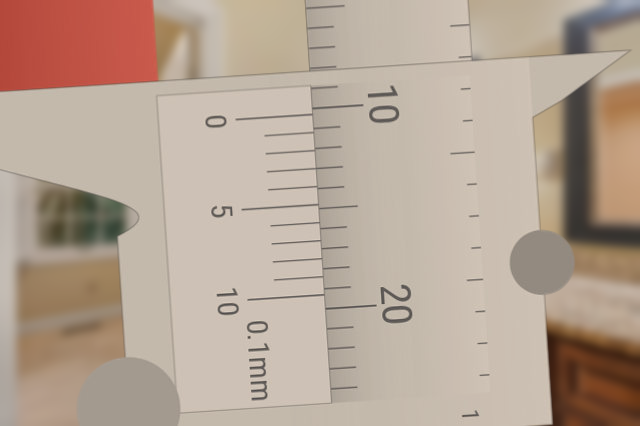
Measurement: 10.3 mm
